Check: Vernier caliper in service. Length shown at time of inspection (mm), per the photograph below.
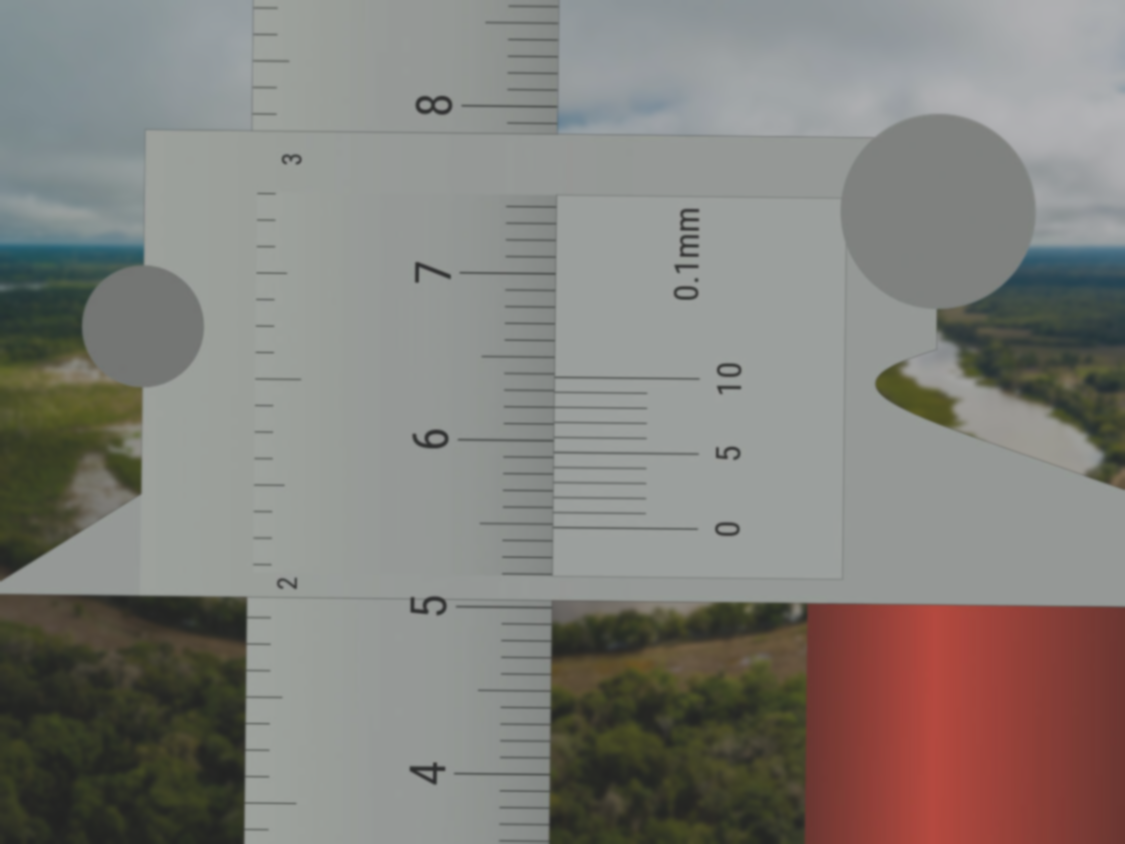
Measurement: 54.8 mm
